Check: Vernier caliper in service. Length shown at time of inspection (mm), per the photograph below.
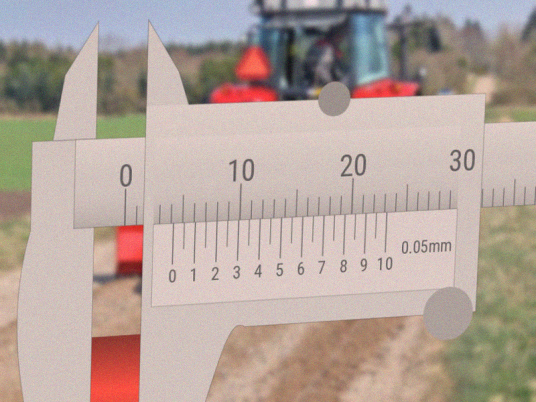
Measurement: 4.2 mm
